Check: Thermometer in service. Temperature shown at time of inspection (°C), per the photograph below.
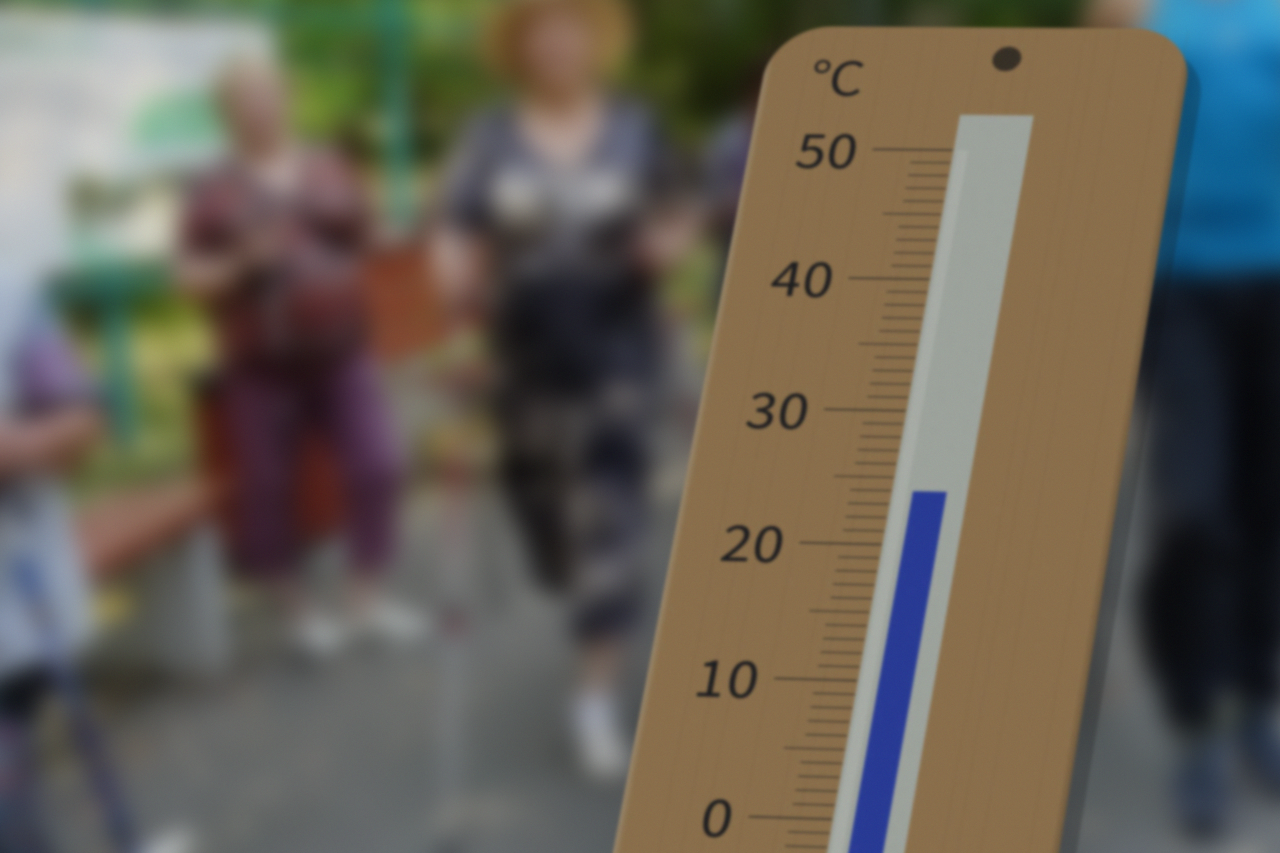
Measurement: 24 °C
